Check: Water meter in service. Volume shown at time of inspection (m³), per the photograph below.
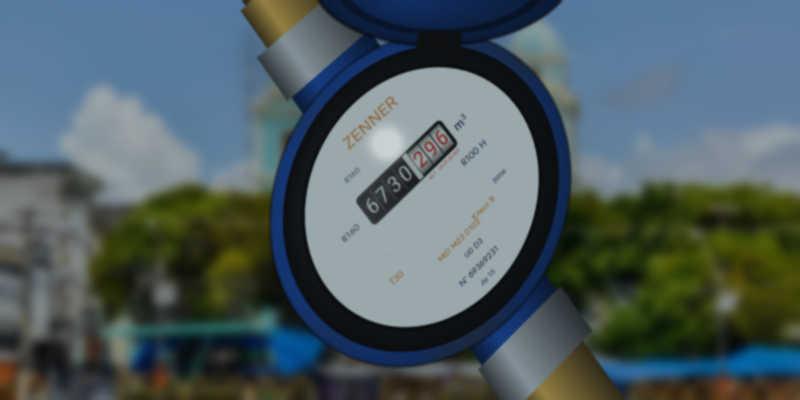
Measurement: 6730.296 m³
